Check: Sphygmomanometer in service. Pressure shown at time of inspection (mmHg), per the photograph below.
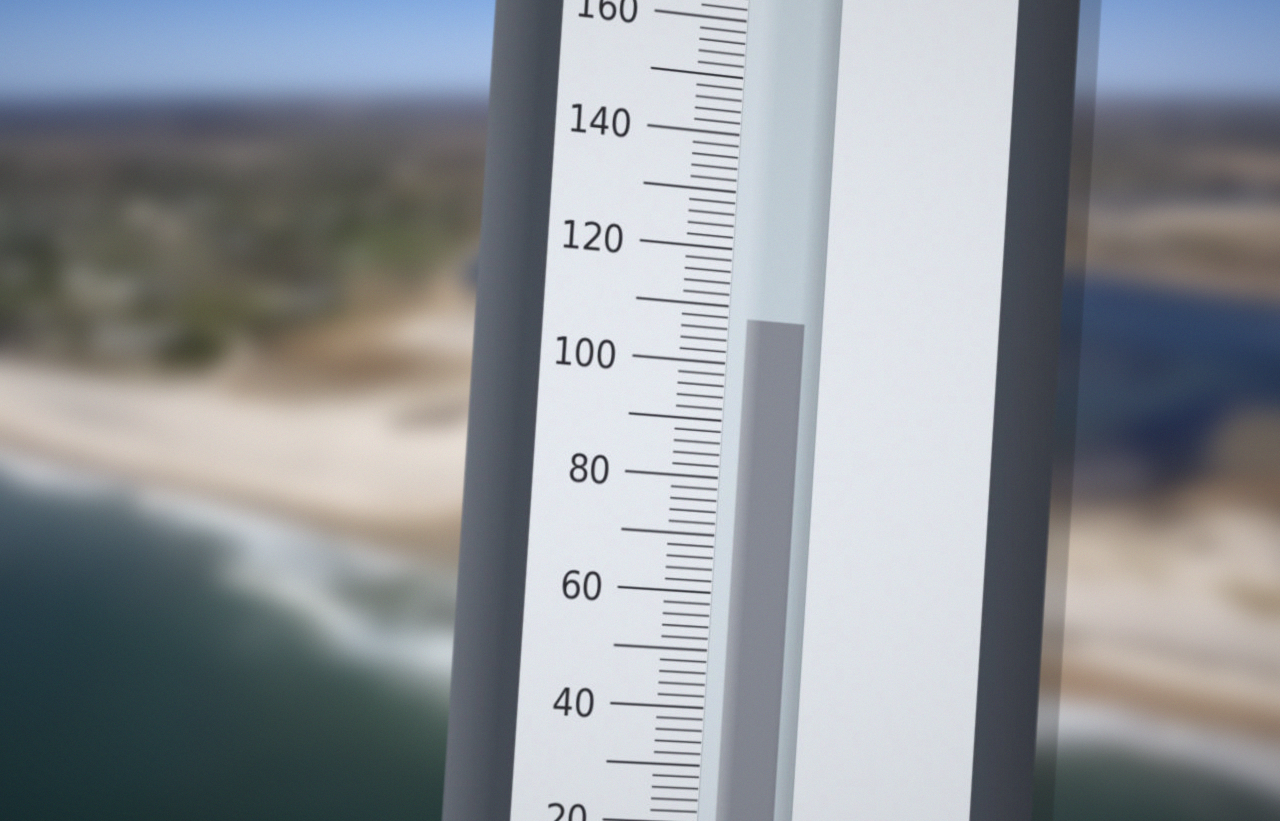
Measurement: 108 mmHg
